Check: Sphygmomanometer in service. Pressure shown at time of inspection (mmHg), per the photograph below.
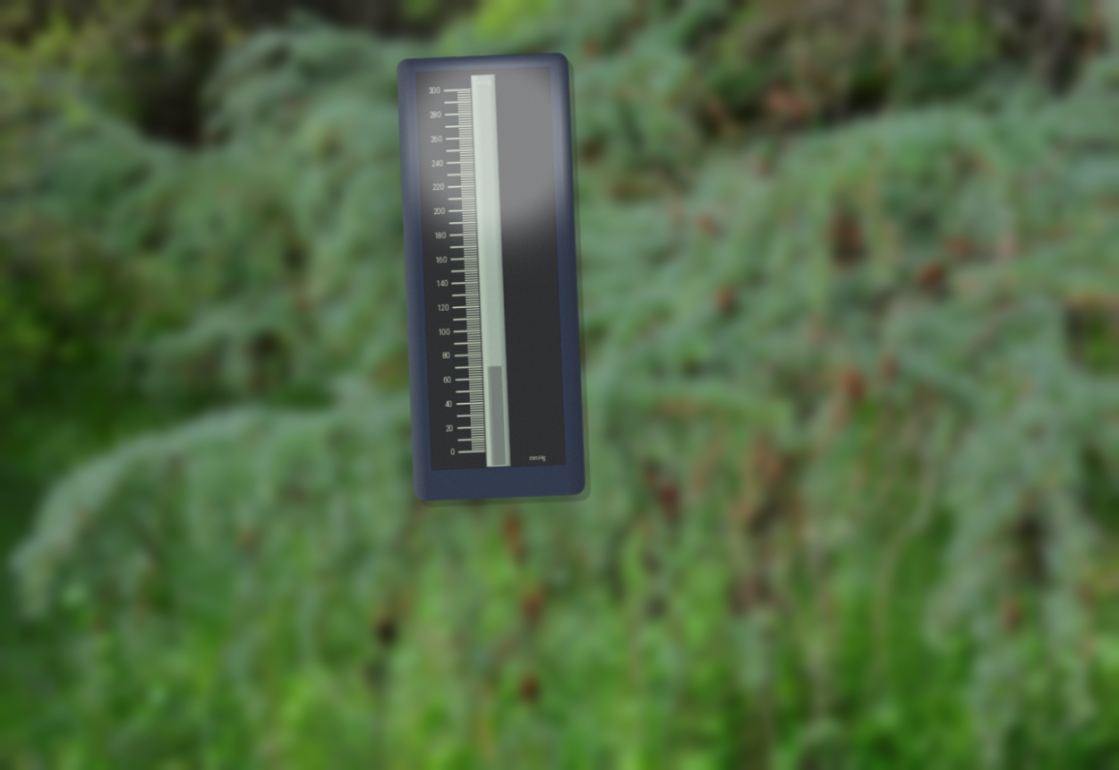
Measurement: 70 mmHg
